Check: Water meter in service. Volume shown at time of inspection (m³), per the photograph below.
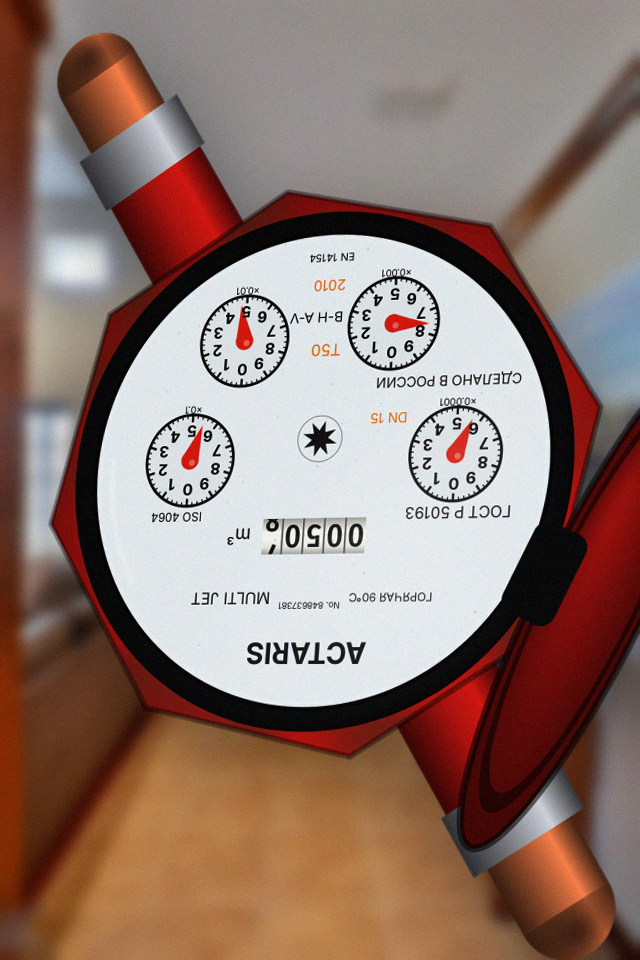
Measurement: 507.5475 m³
